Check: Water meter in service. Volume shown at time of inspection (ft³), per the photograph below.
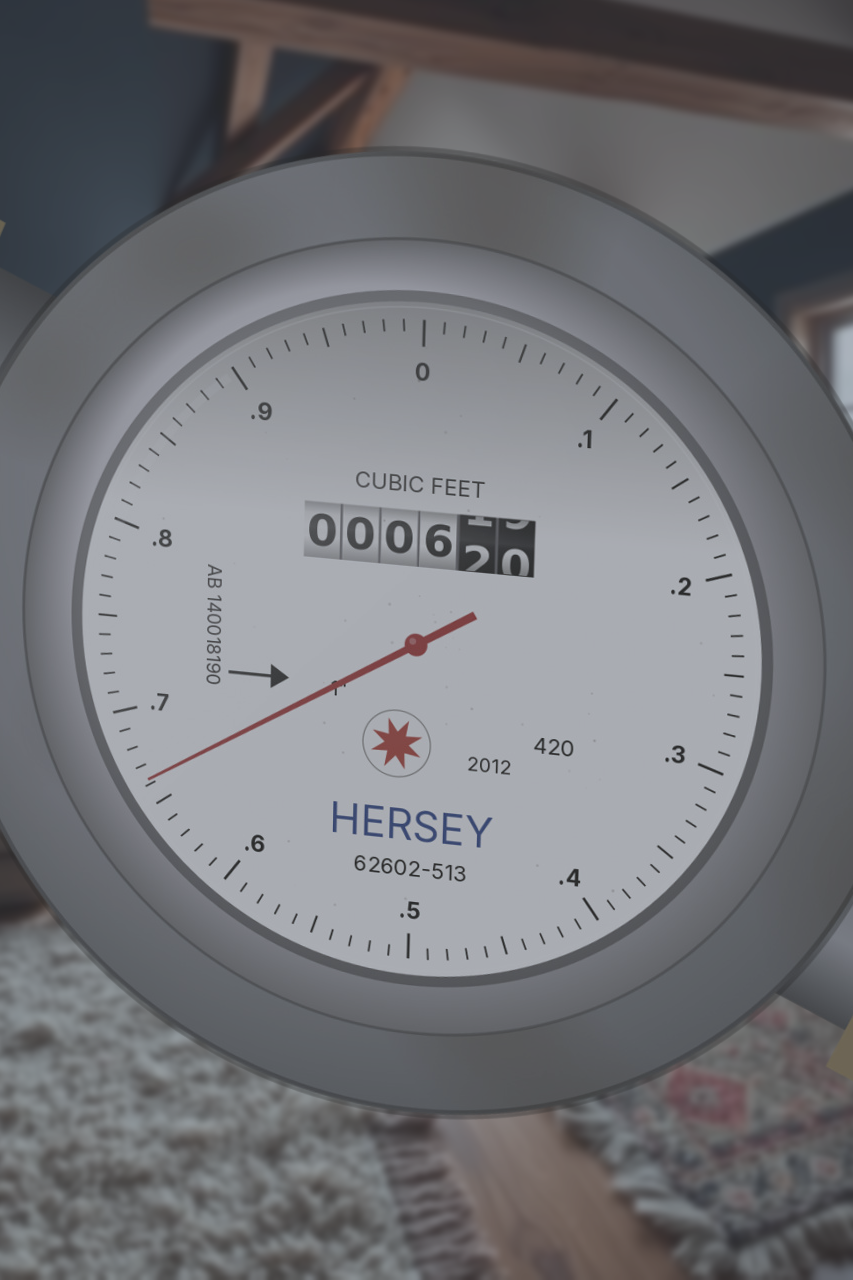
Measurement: 619.66 ft³
